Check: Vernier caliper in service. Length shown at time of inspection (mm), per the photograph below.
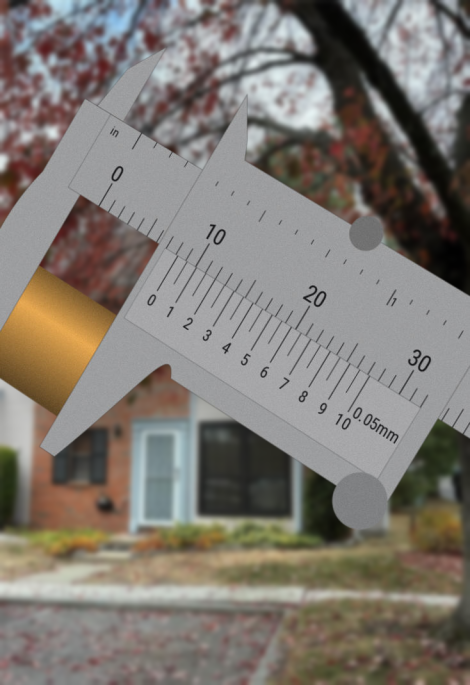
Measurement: 8.2 mm
